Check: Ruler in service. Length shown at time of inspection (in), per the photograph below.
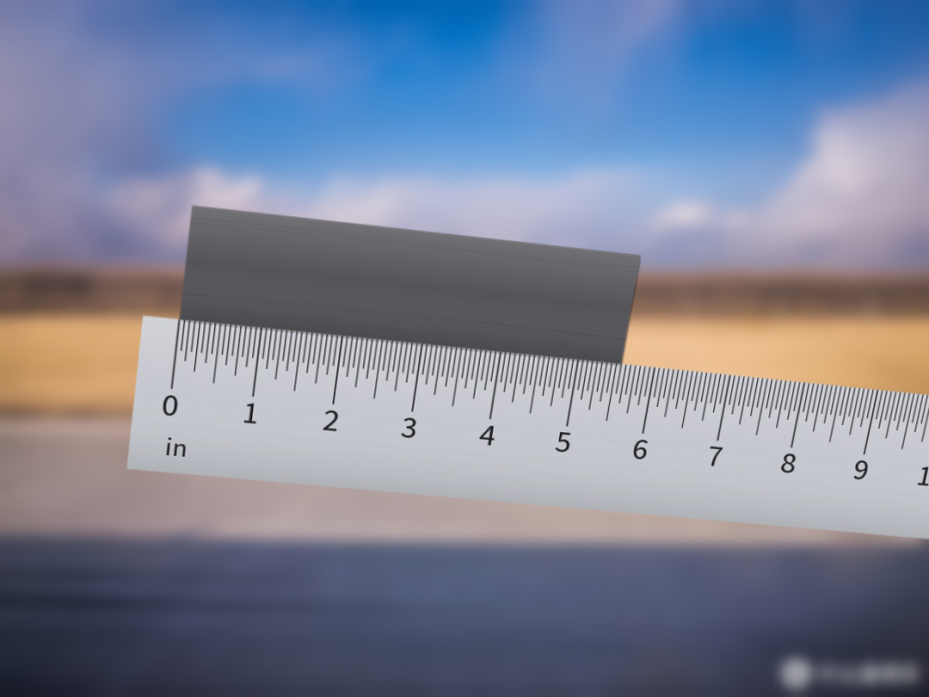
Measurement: 5.5625 in
